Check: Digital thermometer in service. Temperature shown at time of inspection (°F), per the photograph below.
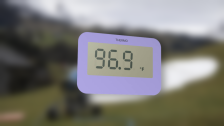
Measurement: 96.9 °F
